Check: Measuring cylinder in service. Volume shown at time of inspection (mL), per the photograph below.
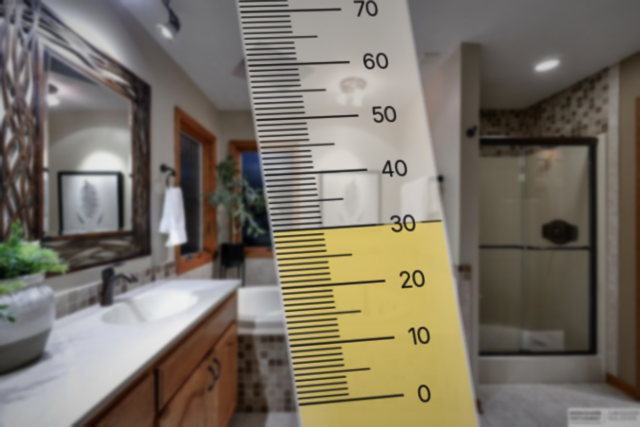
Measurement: 30 mL
